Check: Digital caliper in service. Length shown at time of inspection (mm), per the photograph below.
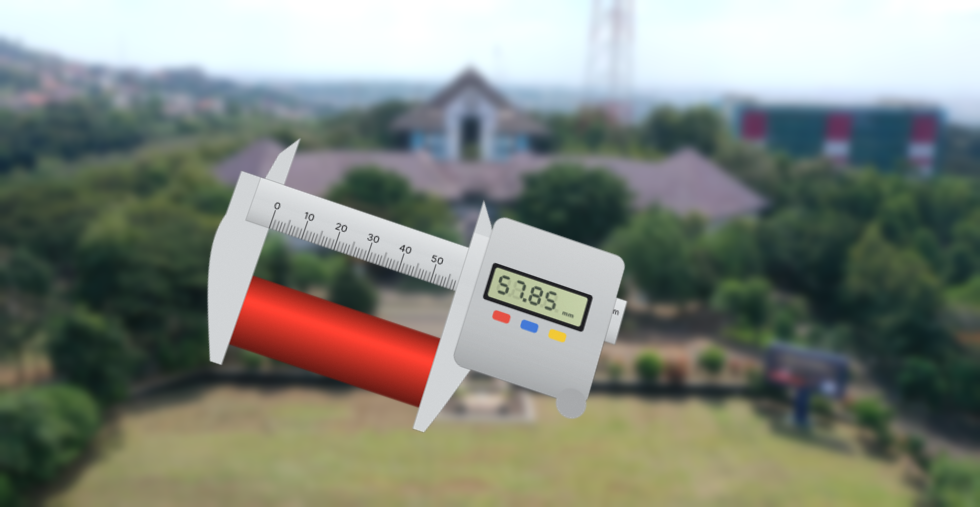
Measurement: 57.85 mm
